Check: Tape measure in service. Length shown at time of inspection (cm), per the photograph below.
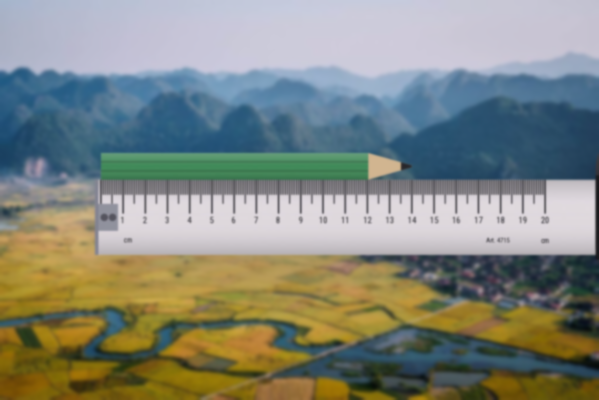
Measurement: 14 cm
